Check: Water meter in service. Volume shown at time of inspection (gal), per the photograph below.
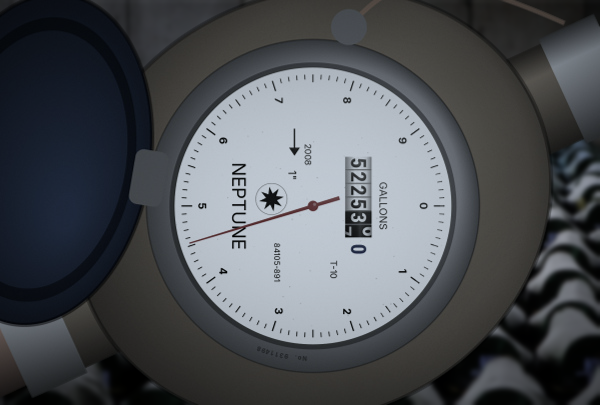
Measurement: 5225364.5 gal
